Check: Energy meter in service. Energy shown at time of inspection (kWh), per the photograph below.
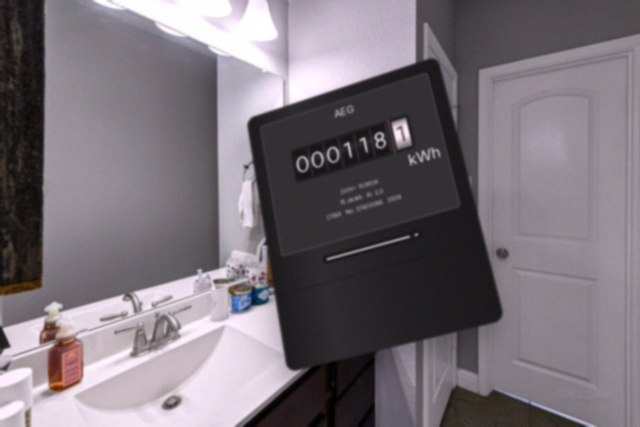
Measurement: 118.1 kWh
